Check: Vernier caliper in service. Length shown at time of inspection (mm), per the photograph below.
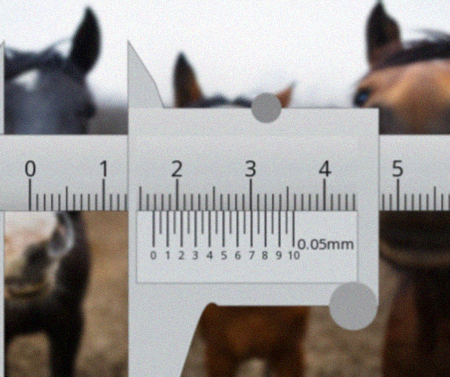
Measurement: 16.8 mm
